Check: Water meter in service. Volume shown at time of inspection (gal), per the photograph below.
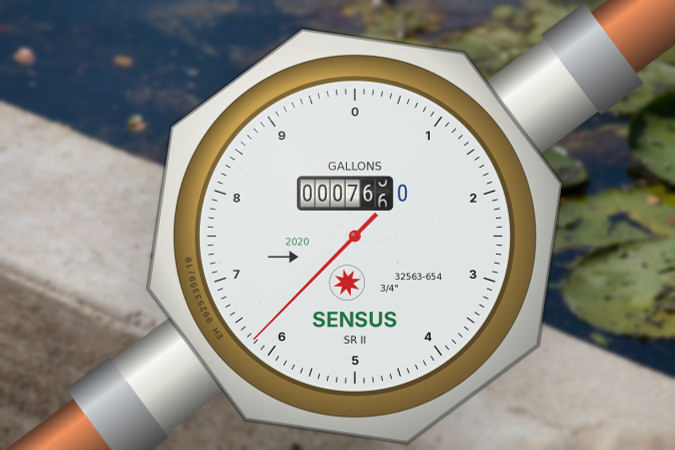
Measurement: 7656.2 gal
